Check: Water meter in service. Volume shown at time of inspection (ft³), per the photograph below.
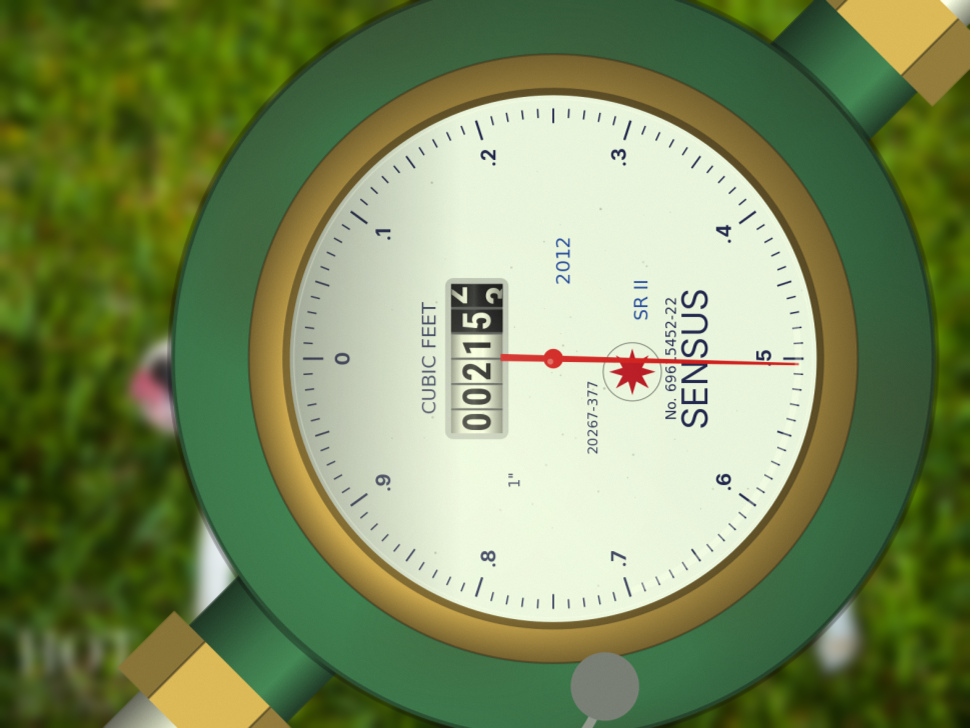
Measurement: 2152.50 ft³
